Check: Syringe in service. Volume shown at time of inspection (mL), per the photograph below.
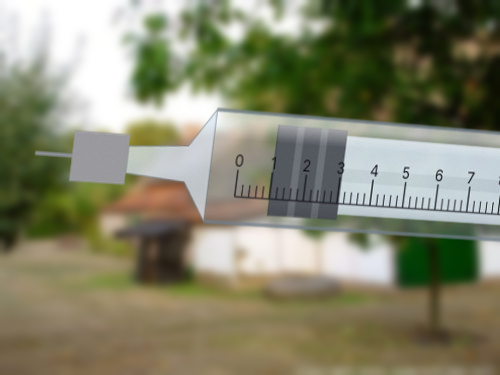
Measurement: 1 mL
